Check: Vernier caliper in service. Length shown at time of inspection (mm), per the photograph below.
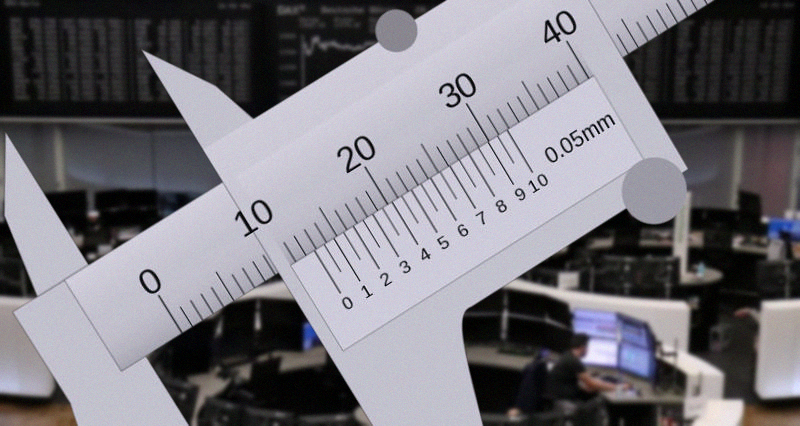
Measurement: 12.8 mm
